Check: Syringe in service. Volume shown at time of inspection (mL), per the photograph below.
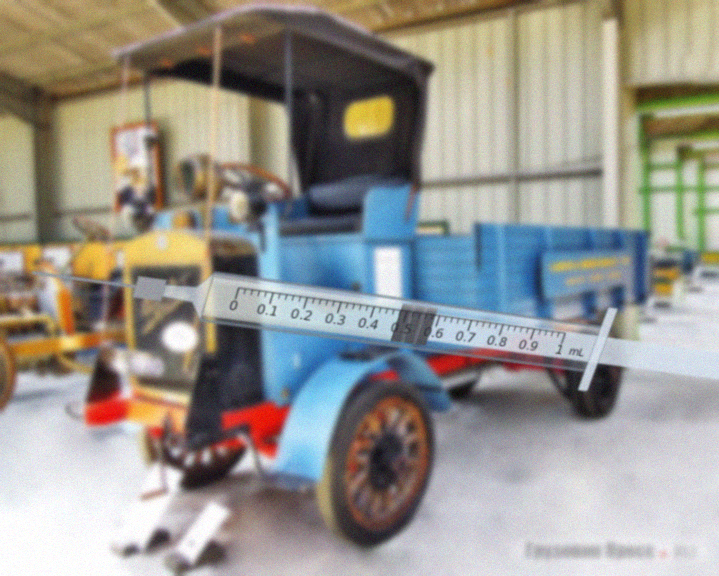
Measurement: 0.48 mL
